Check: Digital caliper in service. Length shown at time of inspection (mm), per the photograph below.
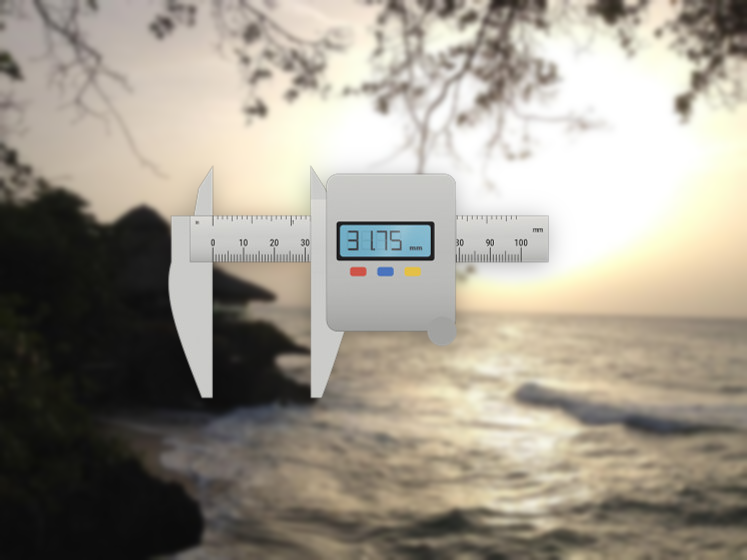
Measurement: 31.75 mm
